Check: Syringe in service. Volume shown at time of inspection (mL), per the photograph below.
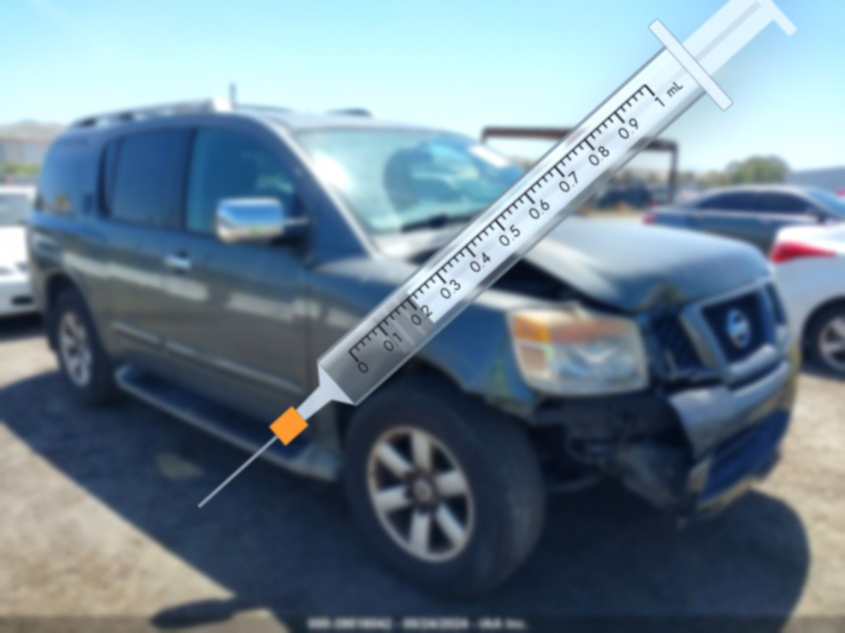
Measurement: 0.1 mL
